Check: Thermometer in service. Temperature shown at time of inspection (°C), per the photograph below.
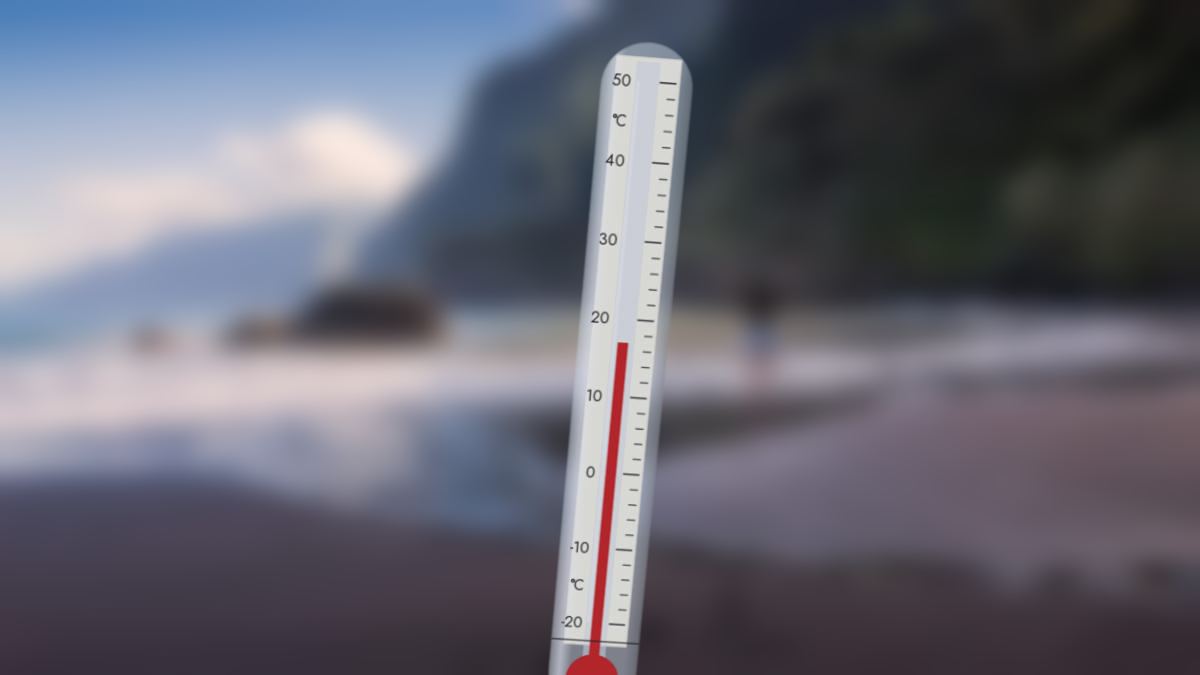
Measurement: 17 °C
